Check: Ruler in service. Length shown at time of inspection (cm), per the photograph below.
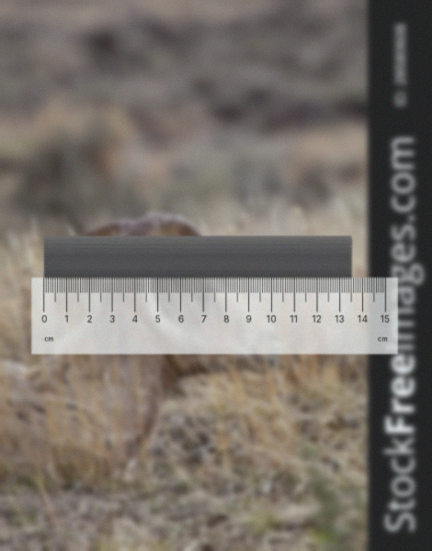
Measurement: 13.5 cm
